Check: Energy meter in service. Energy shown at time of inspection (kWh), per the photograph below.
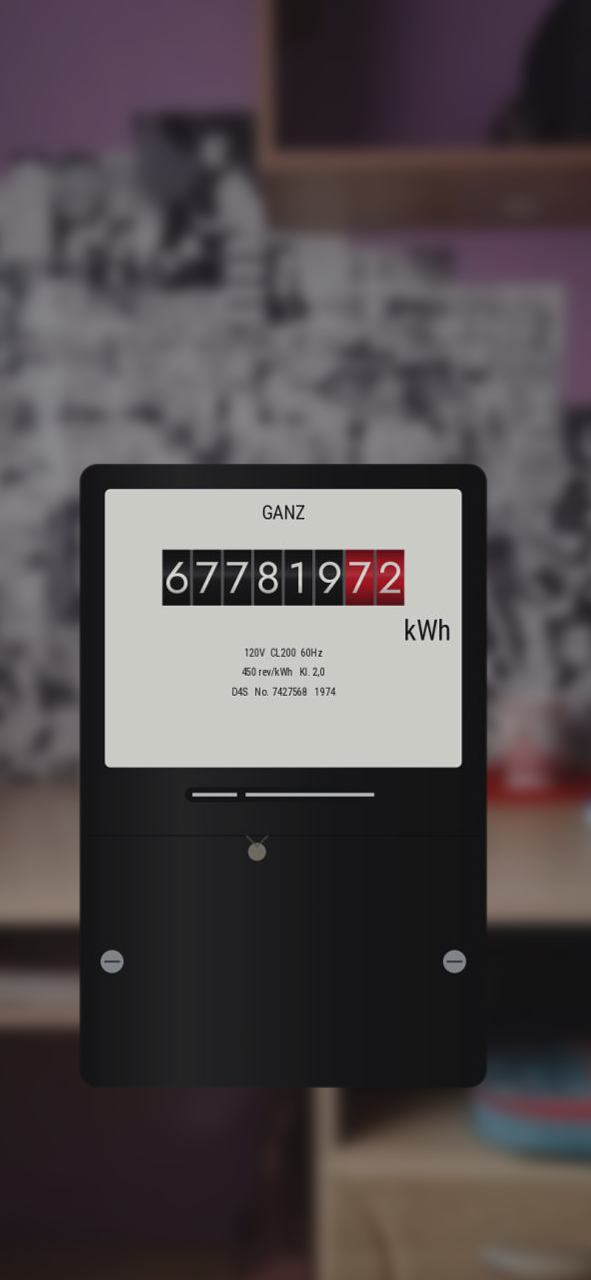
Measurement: 677819.72 kWh
